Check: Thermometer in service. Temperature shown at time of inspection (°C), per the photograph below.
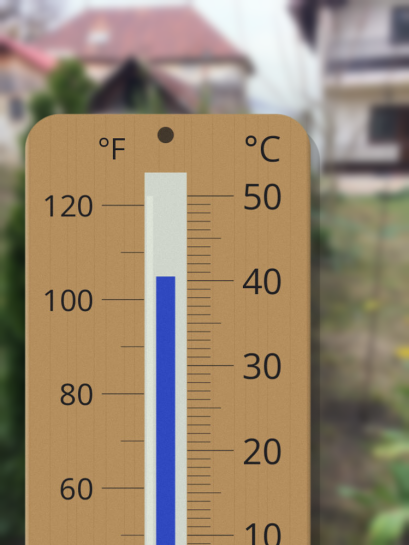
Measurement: 40.5 °C
